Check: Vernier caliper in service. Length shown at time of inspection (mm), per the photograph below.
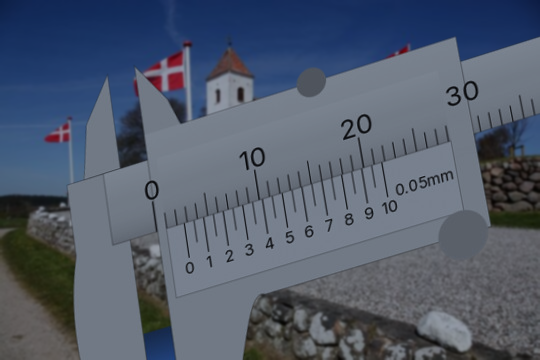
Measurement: 2.7 mm
